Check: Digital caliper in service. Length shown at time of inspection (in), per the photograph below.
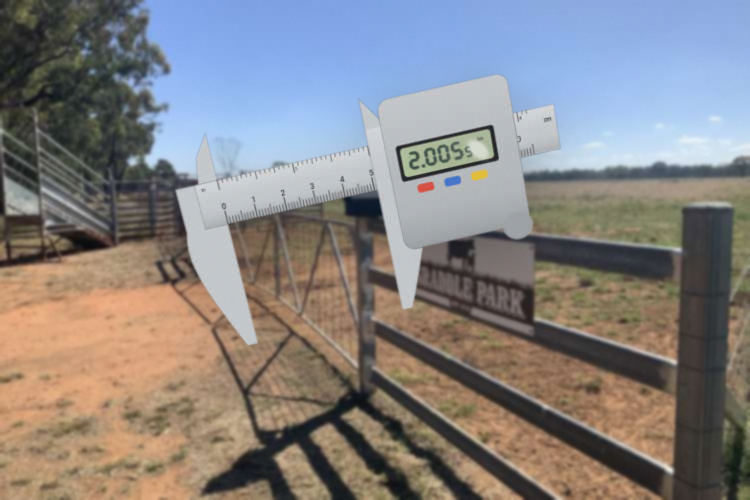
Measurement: 2.0055 in
